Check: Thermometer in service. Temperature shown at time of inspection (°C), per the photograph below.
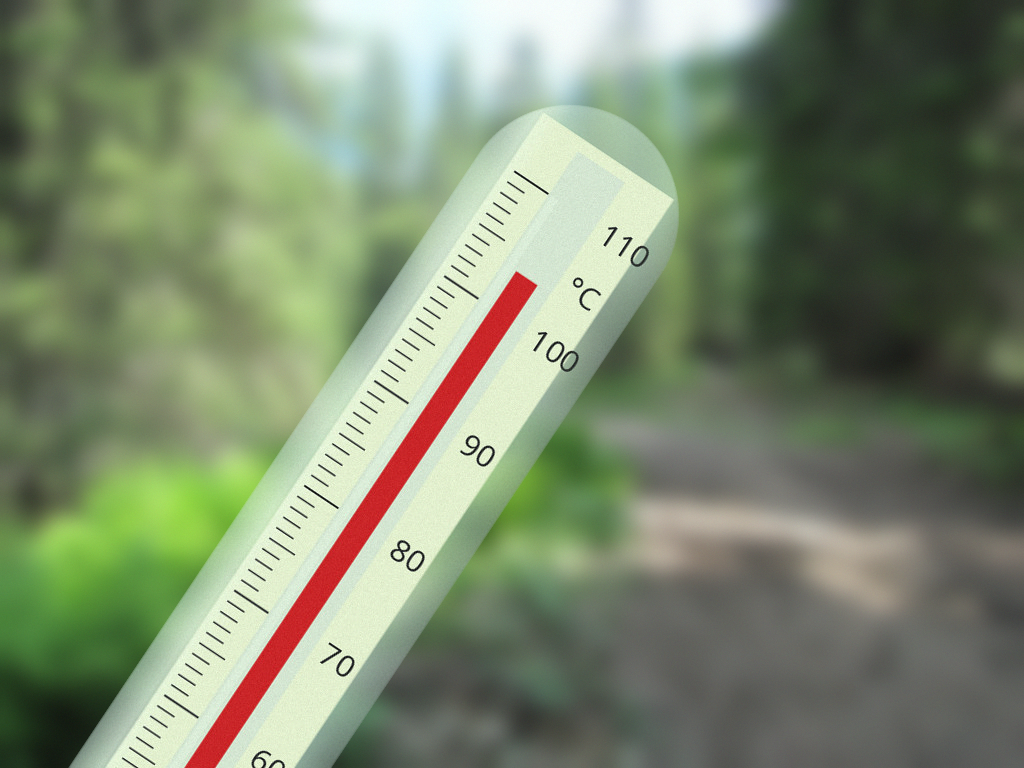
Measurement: 103.5 °C
